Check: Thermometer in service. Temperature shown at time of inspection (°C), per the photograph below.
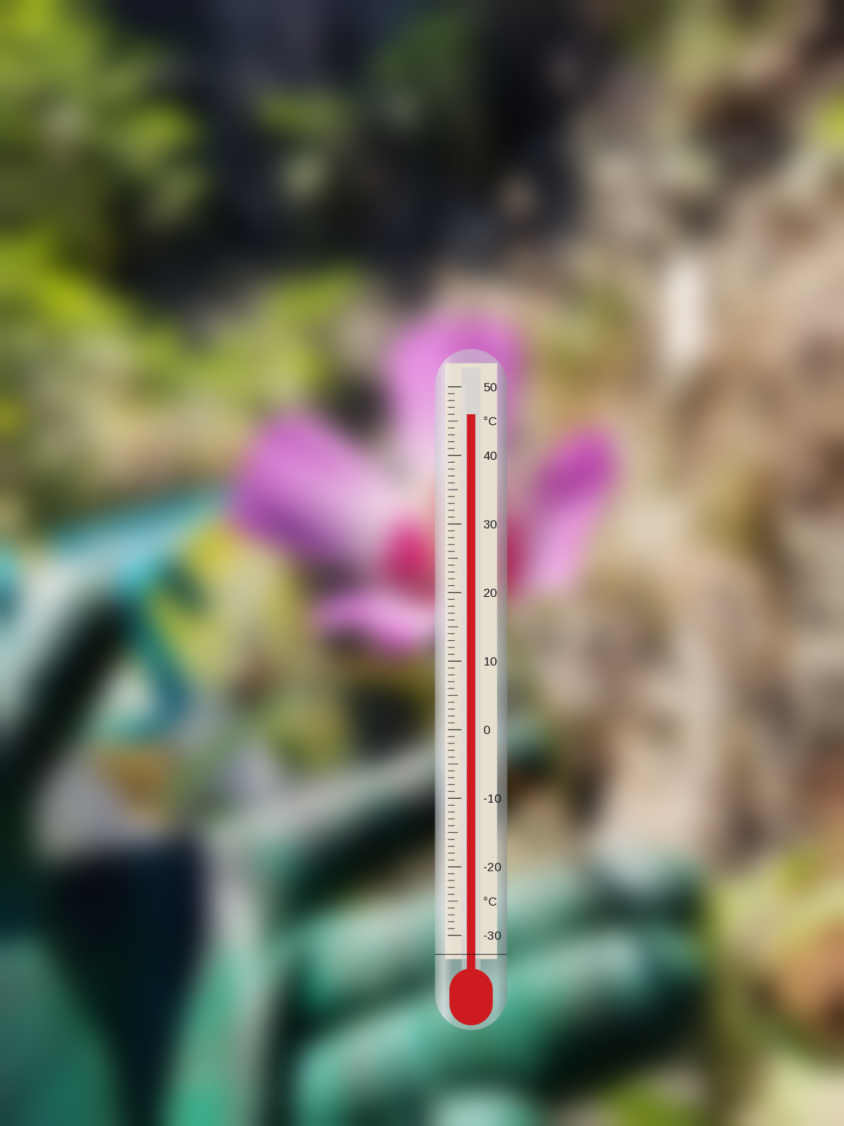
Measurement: 46 °C
